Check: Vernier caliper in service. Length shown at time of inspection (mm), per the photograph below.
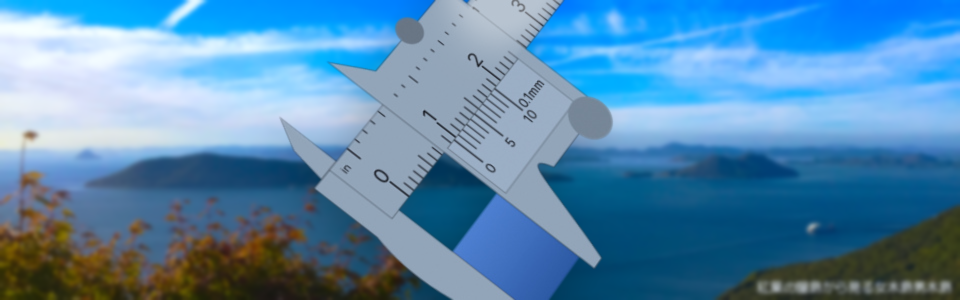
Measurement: 9.6 mm
